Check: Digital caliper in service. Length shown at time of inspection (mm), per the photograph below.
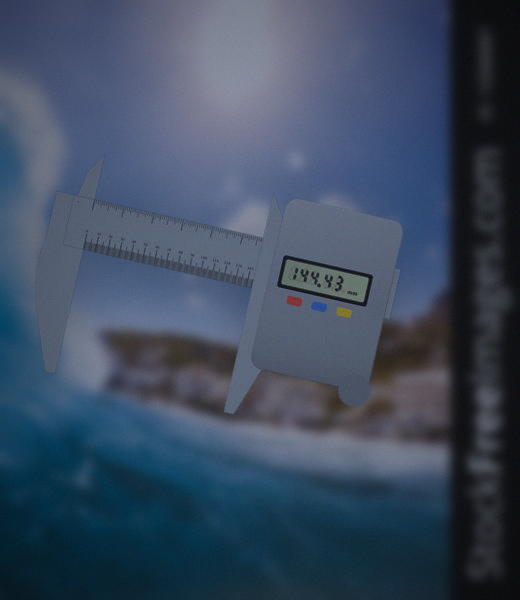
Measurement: 144.43 mm
